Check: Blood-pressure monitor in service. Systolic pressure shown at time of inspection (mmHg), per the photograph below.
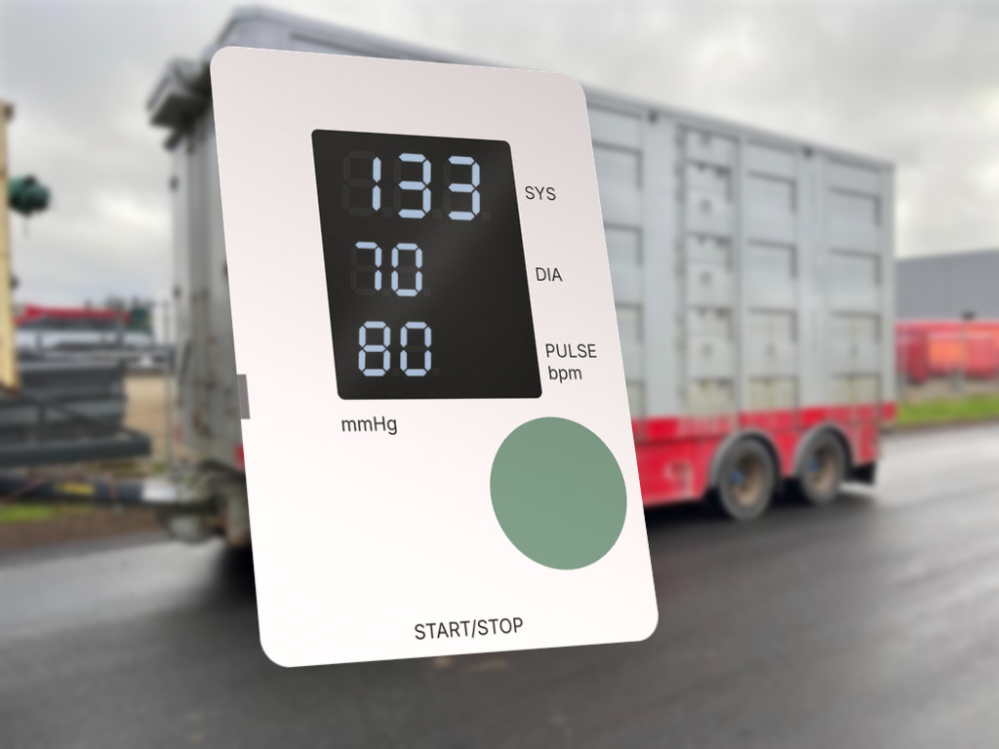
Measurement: 133 mmHg
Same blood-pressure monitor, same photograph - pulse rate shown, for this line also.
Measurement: 80 bpm
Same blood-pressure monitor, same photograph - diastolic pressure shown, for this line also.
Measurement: 70 mmHg
